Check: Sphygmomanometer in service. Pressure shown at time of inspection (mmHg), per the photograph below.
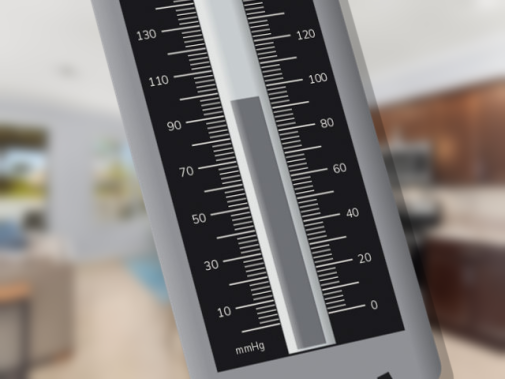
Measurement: 96 mmHg
